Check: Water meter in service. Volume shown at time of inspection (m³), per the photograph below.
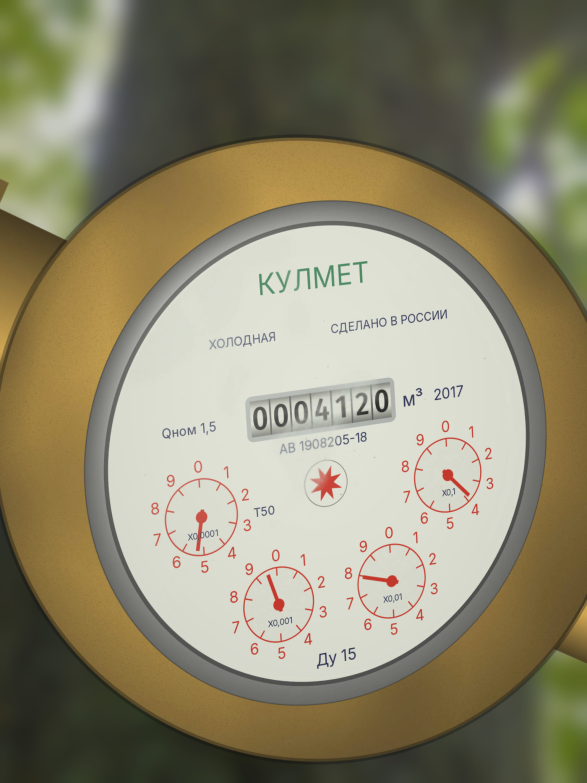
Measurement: 4120.3795 m³
